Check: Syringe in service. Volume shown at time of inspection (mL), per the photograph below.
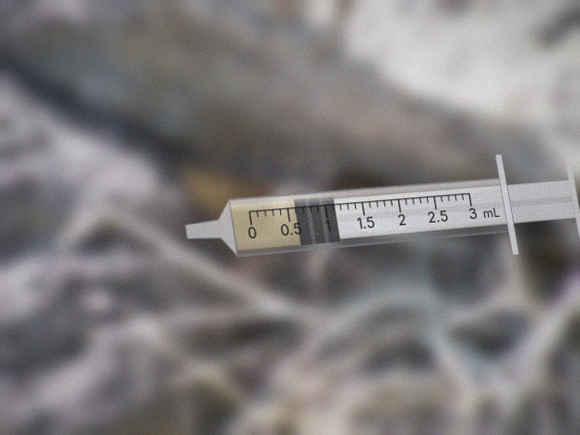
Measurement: 0.6 mL
